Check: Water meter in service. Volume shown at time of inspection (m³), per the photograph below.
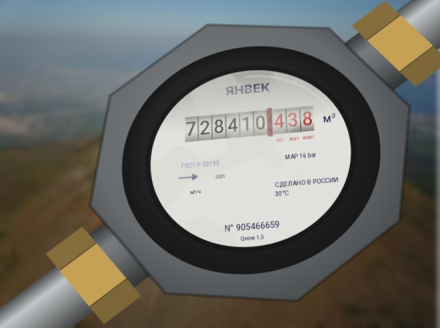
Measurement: 728410.438 m³
